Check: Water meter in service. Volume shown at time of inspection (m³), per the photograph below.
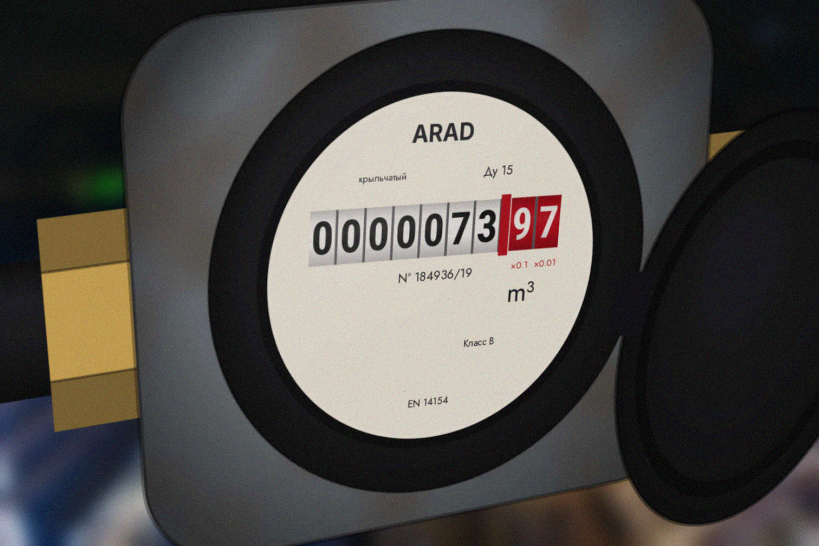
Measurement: 73.97 m³
